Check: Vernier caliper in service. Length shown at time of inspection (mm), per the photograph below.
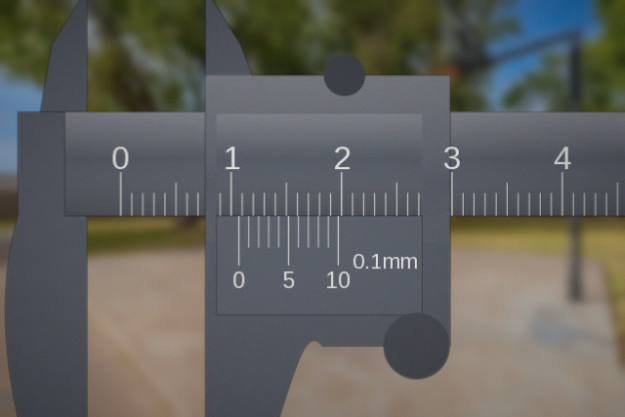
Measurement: 10.7 mm
